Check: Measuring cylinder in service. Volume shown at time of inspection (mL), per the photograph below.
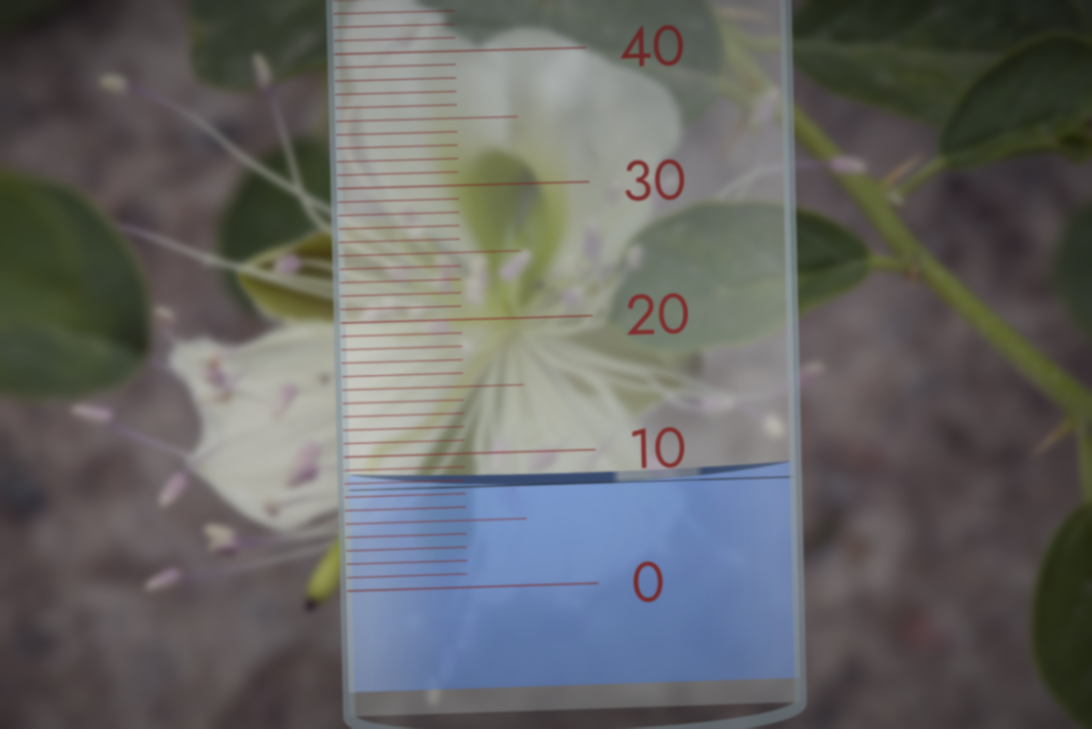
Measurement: 7.5 mL
